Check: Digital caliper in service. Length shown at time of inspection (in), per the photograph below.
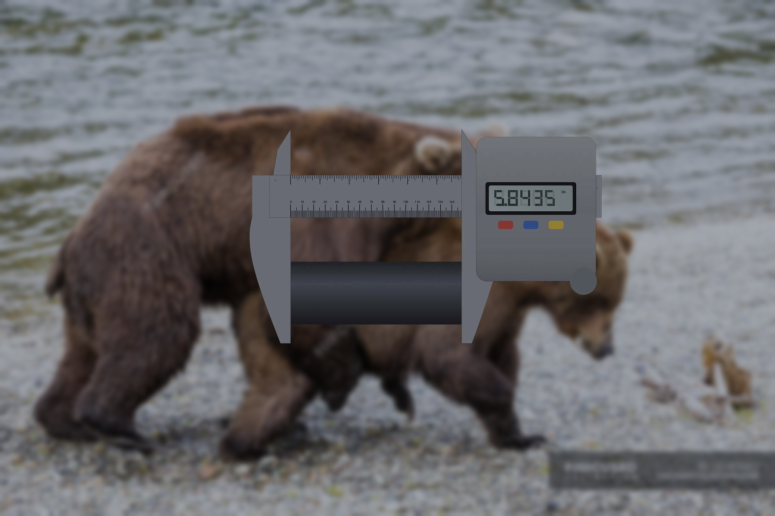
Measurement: 5.8435 in
